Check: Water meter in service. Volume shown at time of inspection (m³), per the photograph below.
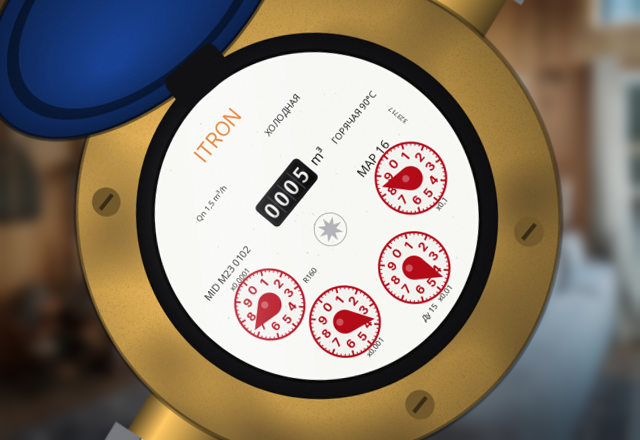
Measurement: 5.8437 m³
